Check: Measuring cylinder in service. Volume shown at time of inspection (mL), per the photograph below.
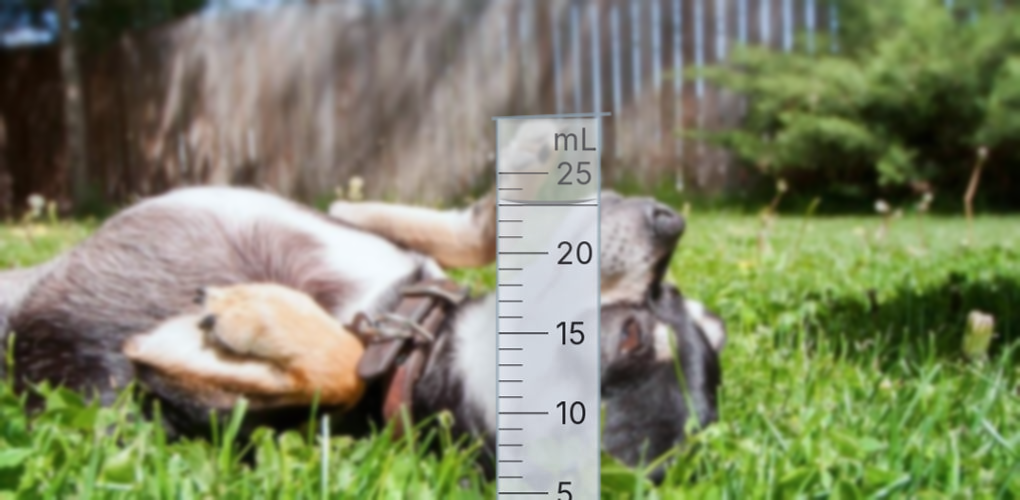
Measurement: 23 mL
